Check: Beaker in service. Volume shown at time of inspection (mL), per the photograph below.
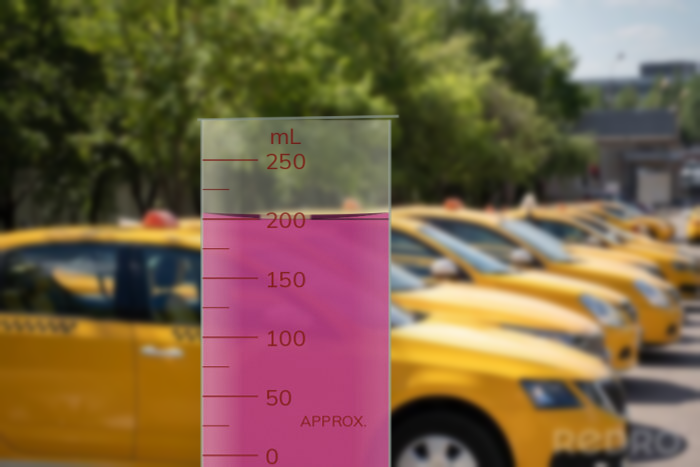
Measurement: 200 mL
